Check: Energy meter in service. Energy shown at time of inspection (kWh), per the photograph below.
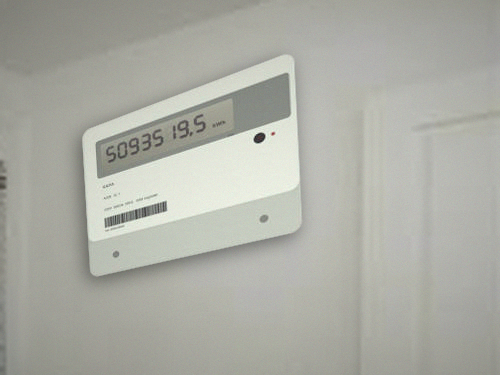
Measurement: 5093519.5 kWh
